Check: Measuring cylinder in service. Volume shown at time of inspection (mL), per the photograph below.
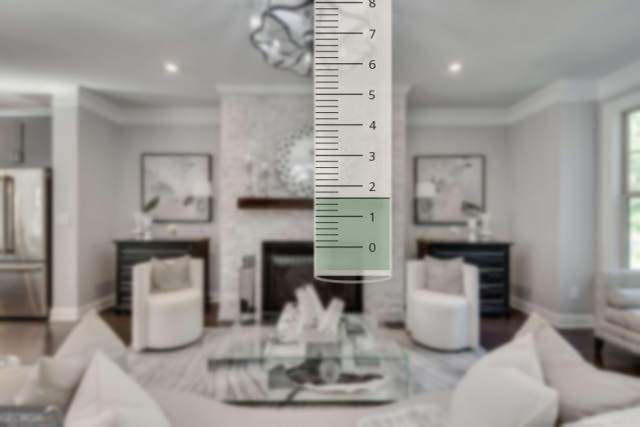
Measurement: 1.6 mL
